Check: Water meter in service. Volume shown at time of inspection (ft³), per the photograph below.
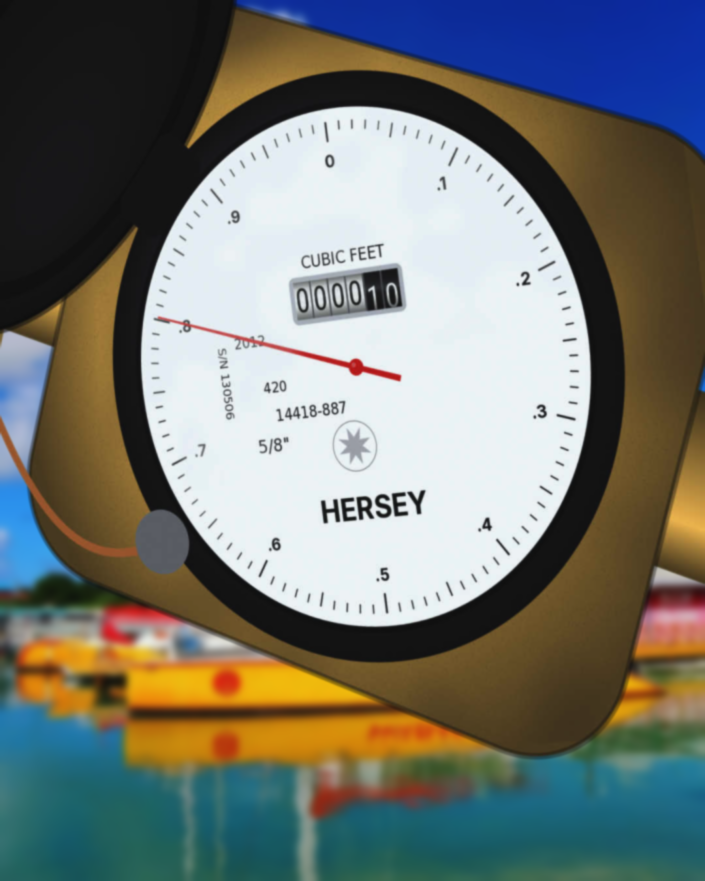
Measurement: 9.80 ft³
